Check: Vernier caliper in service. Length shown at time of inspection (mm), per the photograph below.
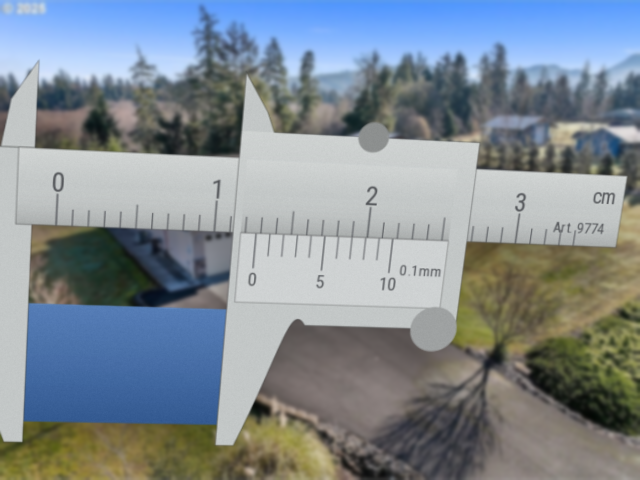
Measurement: 12.7 mm
